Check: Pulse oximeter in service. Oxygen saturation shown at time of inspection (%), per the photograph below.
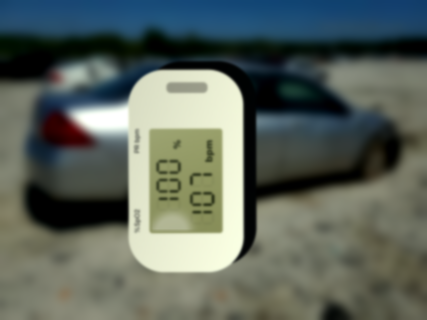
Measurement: 100 %
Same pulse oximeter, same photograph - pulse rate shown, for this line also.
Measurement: 107 bpm
